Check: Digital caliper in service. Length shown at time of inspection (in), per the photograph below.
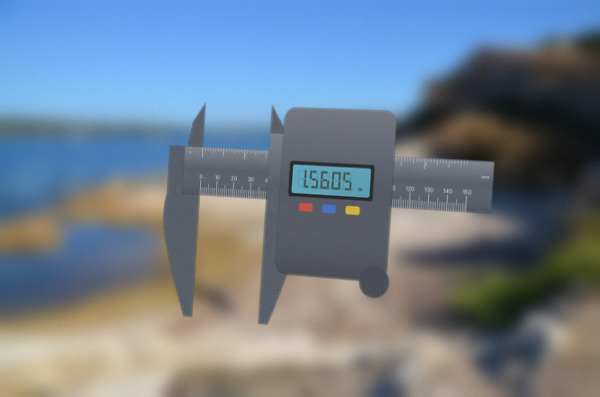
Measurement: 1.5605 in
